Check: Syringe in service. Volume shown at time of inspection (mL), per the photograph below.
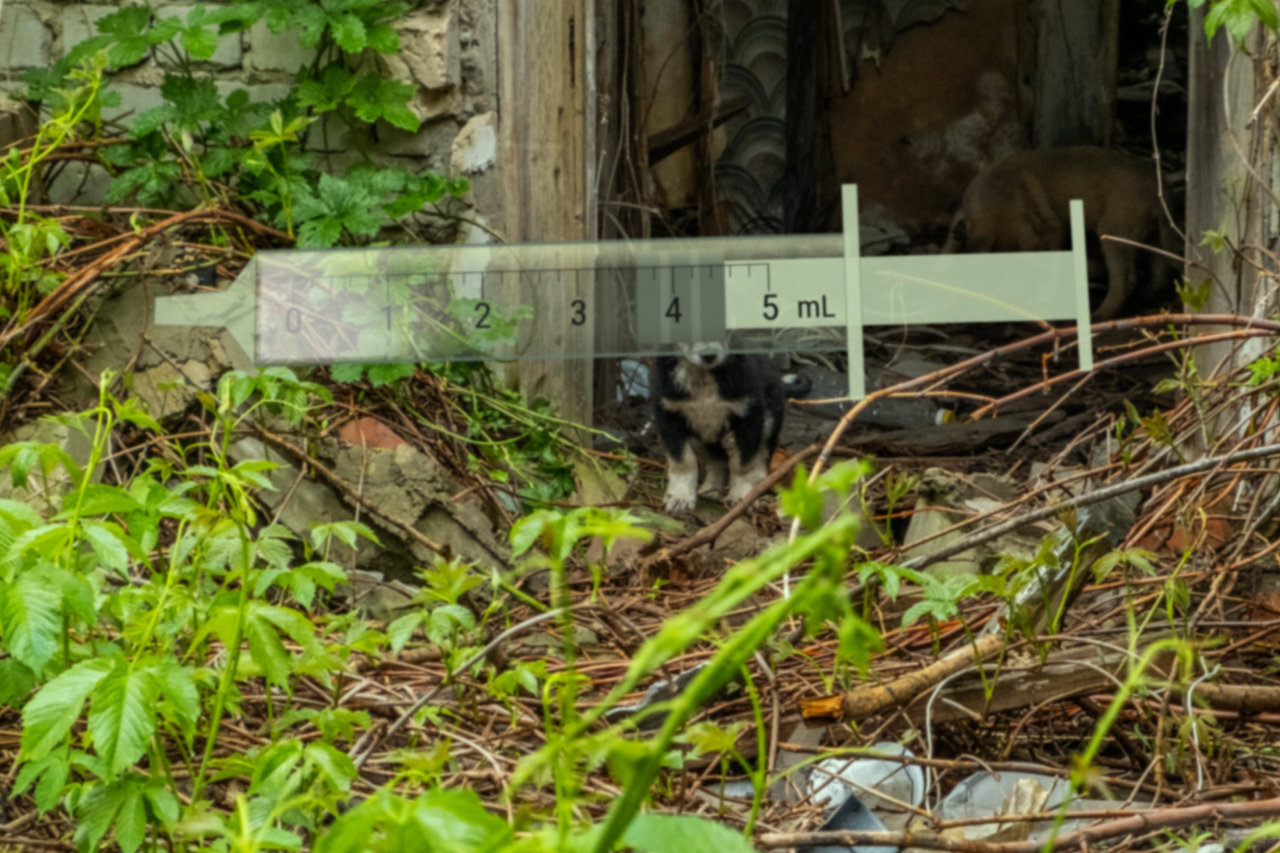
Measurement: 3.6 mL
